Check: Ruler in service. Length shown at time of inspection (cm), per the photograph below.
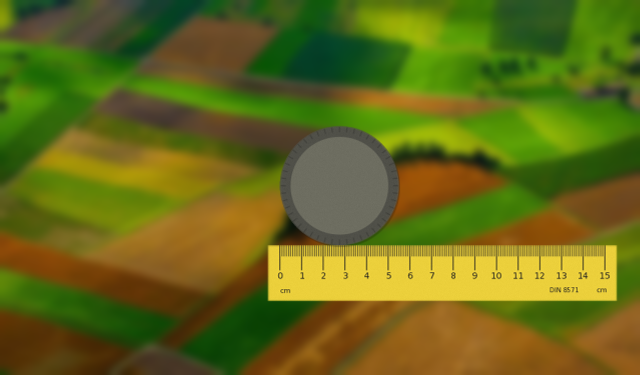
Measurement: 5.5 cm
